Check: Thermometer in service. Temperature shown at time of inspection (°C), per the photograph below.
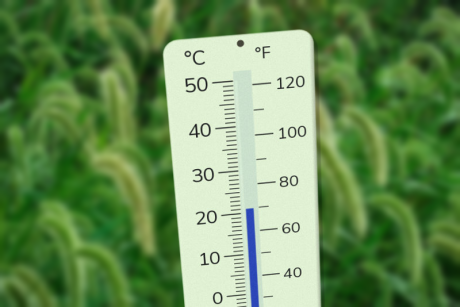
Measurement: 21 °C
